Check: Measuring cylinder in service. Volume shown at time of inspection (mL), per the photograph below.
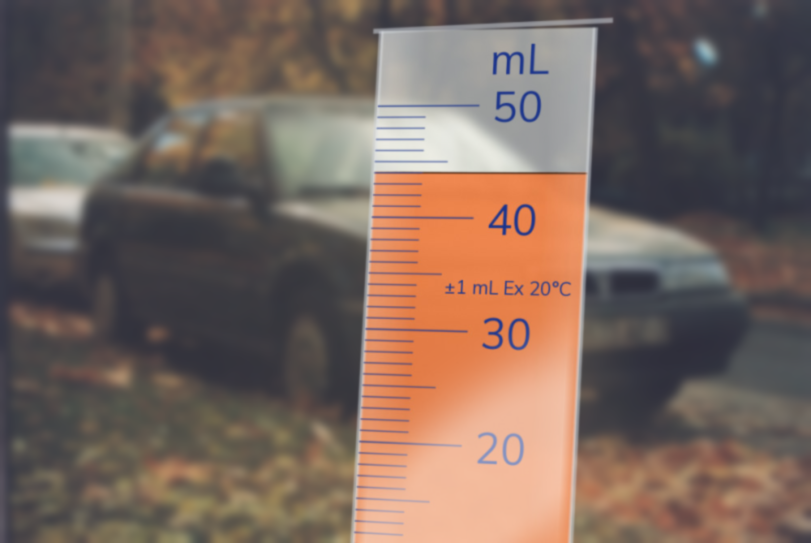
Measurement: 44 mL
